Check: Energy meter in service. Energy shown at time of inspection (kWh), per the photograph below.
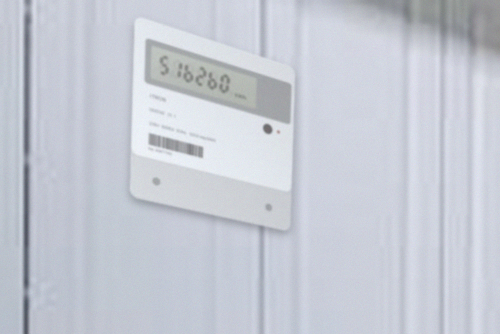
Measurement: 516260 kWh
